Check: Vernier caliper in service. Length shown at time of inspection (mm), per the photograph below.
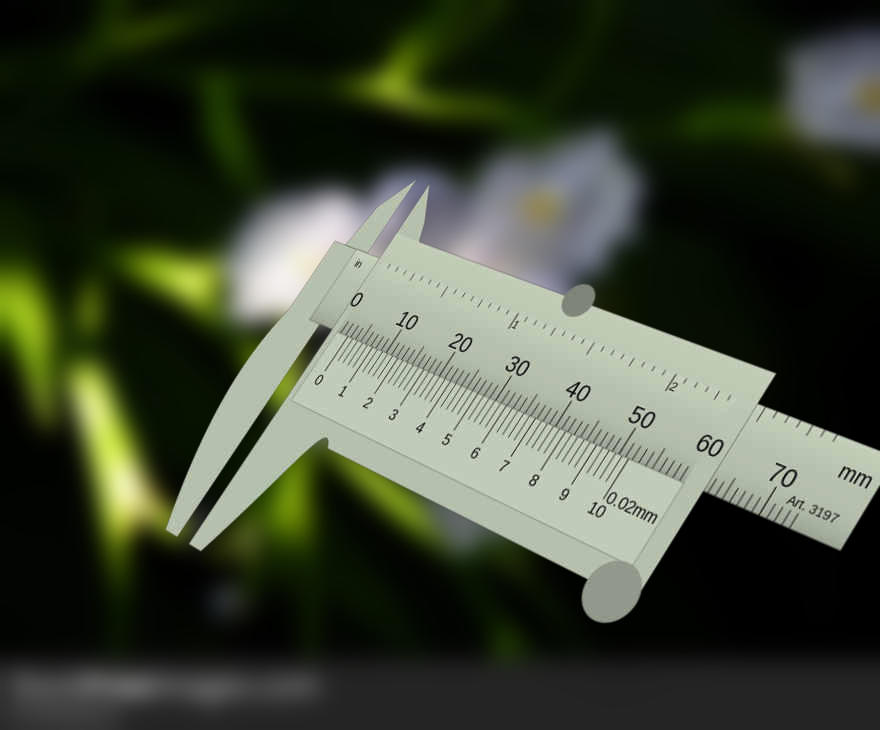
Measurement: 2.5 mm
